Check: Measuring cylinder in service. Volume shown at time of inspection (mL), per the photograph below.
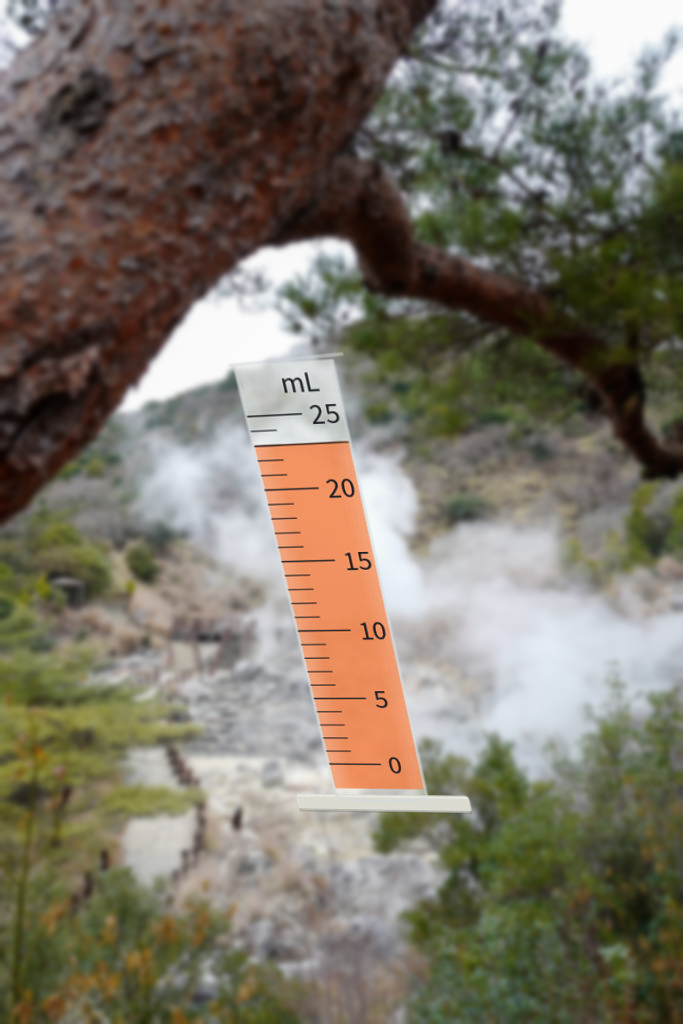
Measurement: 23 mL
